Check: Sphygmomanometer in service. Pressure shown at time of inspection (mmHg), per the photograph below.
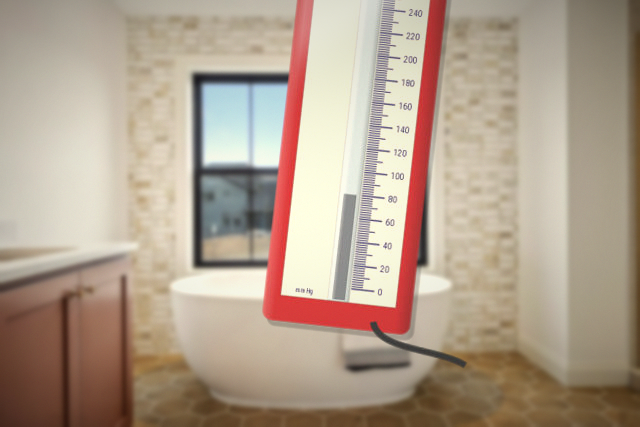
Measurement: 80 mmHg
